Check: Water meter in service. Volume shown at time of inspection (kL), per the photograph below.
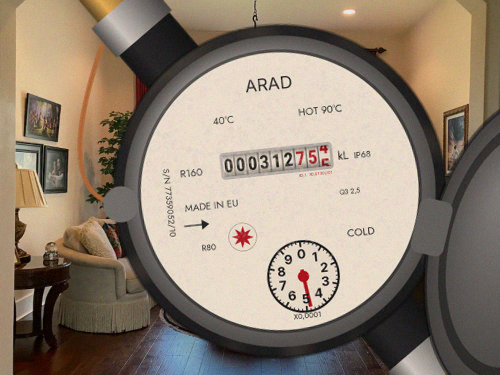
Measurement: 312.7544 kL
